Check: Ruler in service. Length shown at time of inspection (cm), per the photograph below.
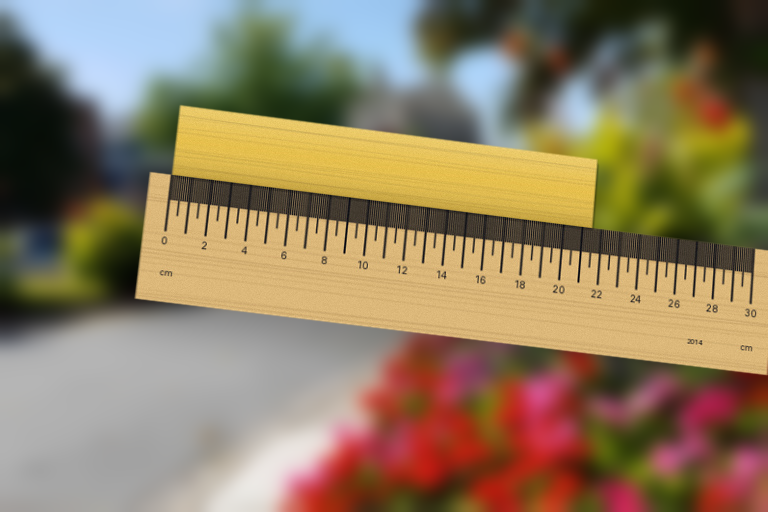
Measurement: 21.5 cm
